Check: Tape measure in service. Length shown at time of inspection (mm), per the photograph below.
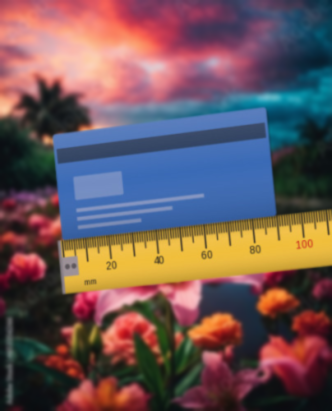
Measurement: 90 mm
